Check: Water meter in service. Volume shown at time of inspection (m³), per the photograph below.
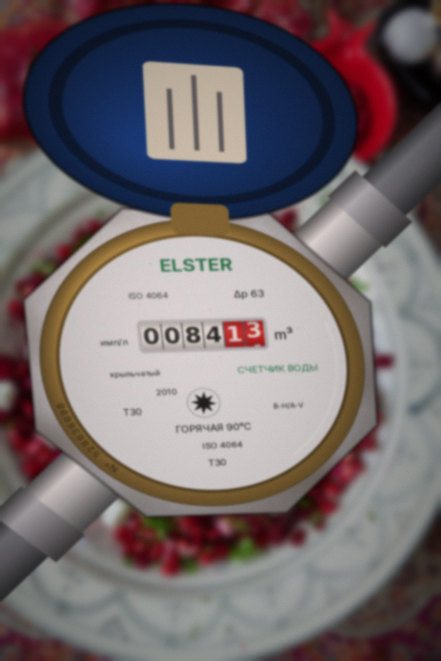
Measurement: 84.13 m³
